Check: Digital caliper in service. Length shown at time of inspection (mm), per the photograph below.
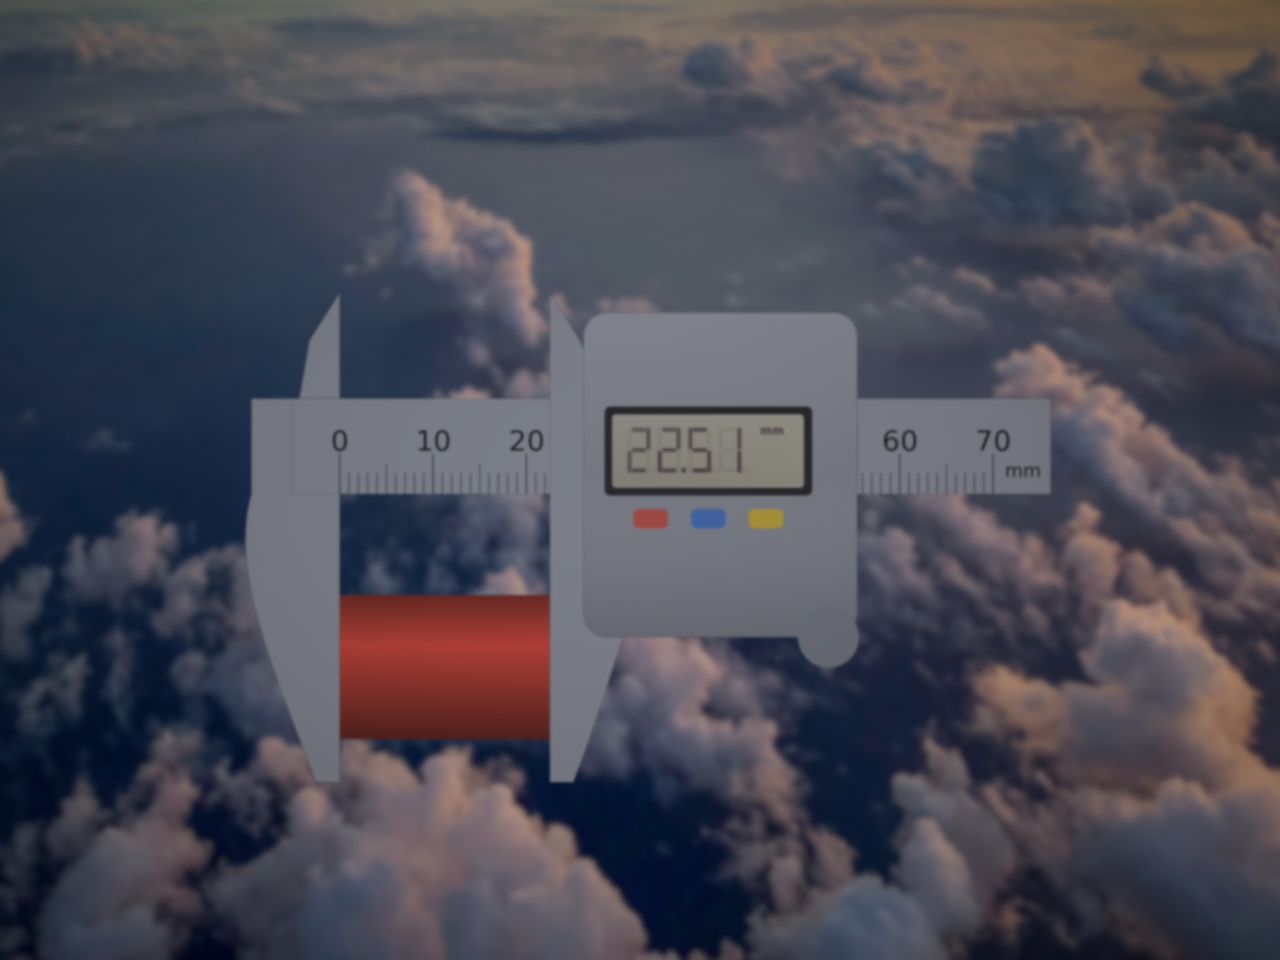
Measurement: 22.51 mm
